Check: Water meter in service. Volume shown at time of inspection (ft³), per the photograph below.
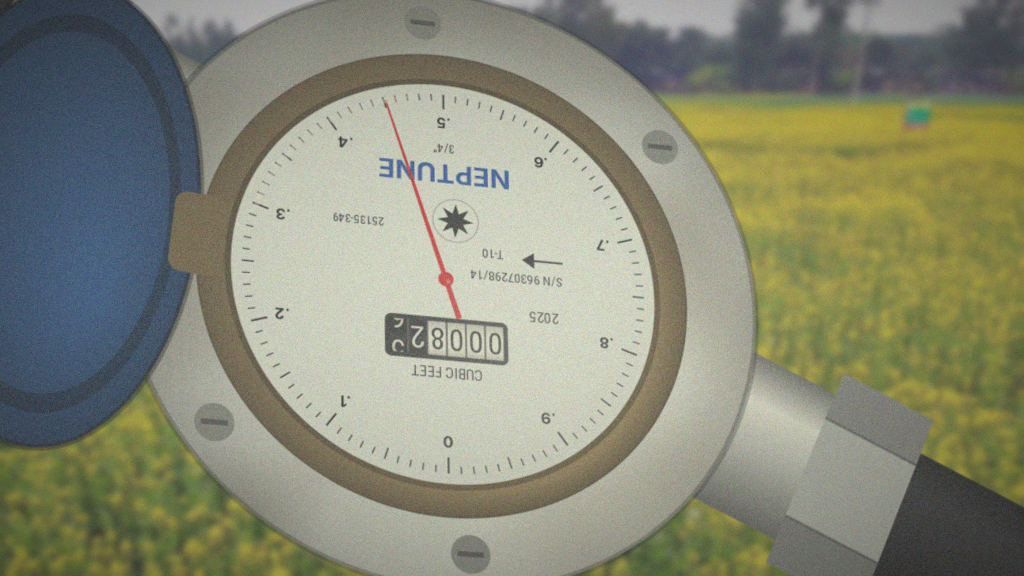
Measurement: 825.45 ft³
